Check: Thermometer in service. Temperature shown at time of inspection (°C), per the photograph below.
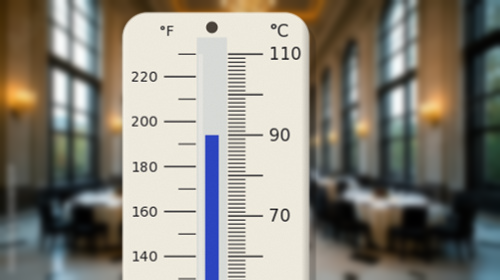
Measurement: 90 °C
